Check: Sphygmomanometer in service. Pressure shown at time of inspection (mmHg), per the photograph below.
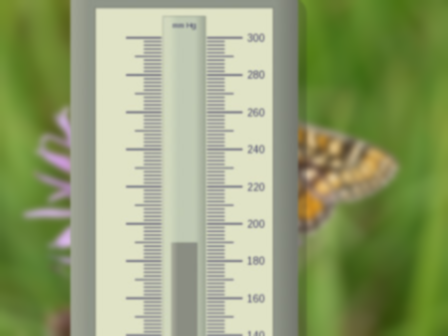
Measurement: 190 mmHg
